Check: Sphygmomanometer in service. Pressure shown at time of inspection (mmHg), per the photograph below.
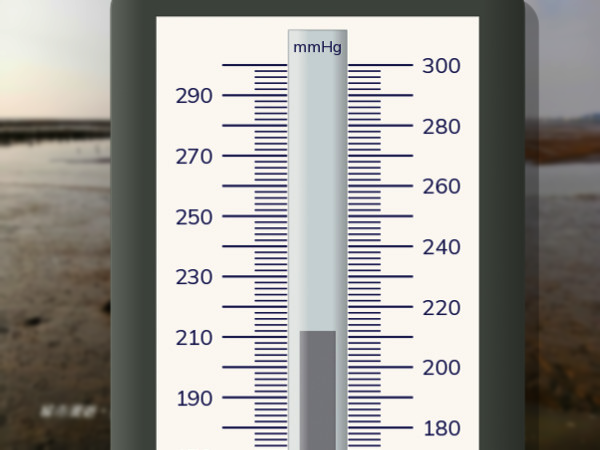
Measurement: 212 mmHg
